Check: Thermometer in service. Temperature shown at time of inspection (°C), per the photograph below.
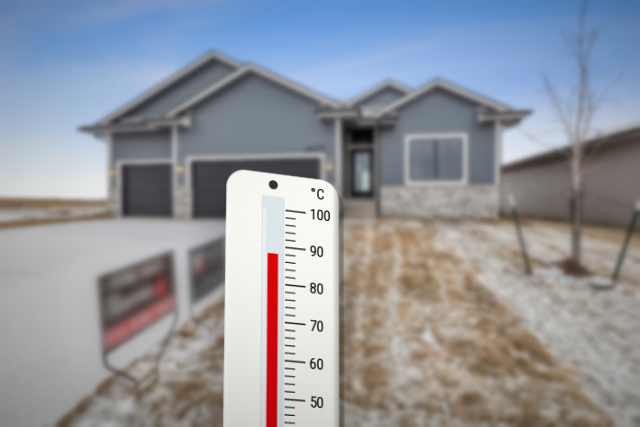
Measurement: 88 °C
